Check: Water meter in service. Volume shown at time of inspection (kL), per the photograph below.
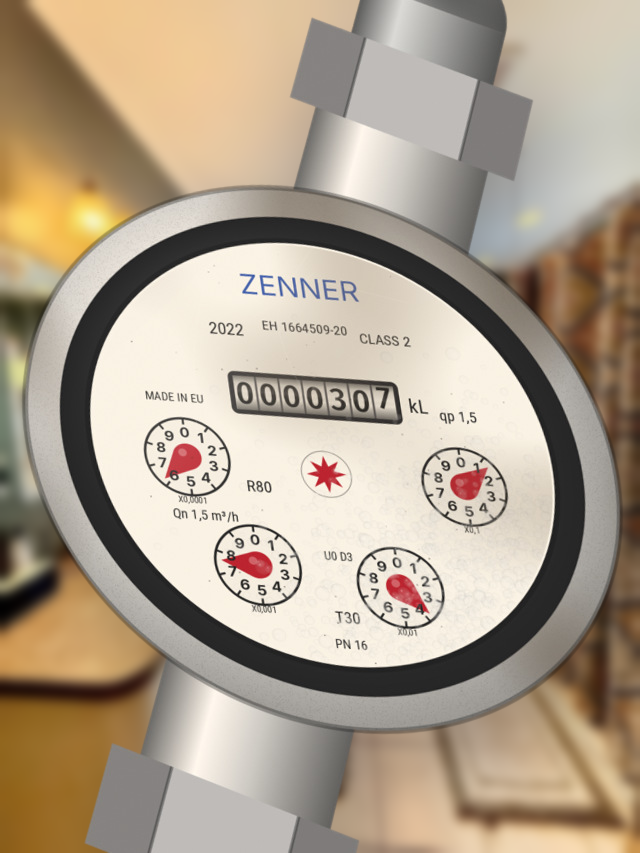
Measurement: 307.1376 kL
